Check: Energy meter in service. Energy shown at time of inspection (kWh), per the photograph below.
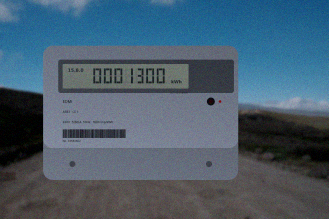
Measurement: 1300 kWh
